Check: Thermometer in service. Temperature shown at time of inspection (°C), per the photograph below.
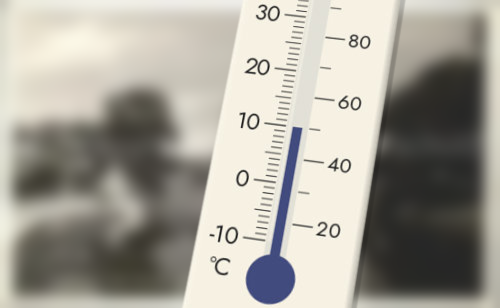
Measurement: 10 °C
